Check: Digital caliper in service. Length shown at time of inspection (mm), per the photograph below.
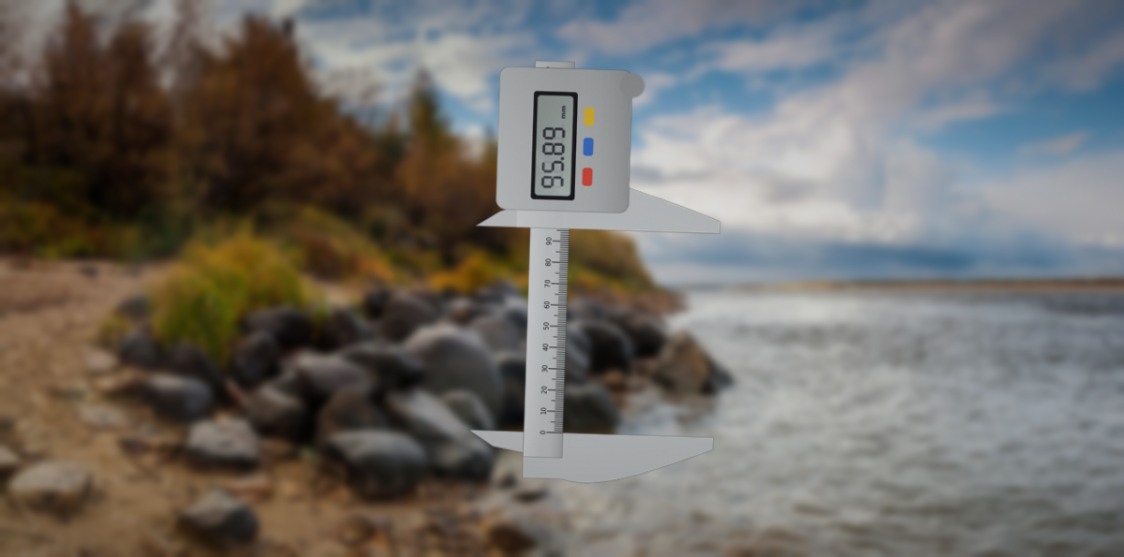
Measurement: 95.89 mm
